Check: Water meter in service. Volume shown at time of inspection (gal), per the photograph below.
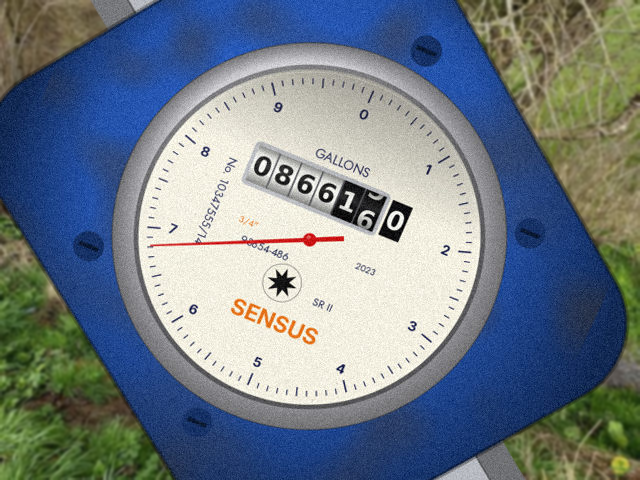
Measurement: 866156.8 gal
